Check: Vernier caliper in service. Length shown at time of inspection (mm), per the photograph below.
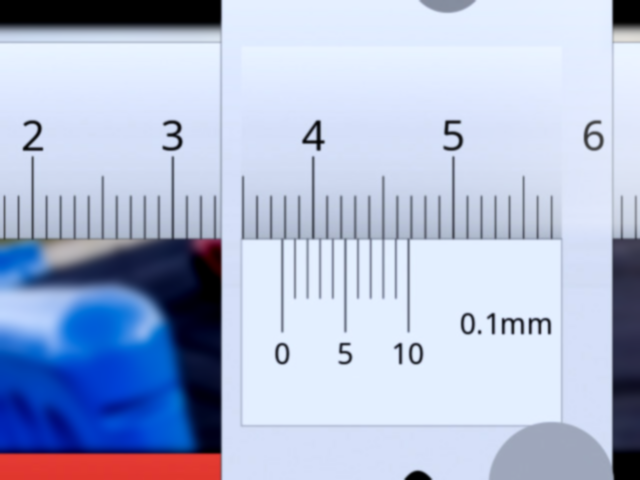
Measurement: 37.8 mm
